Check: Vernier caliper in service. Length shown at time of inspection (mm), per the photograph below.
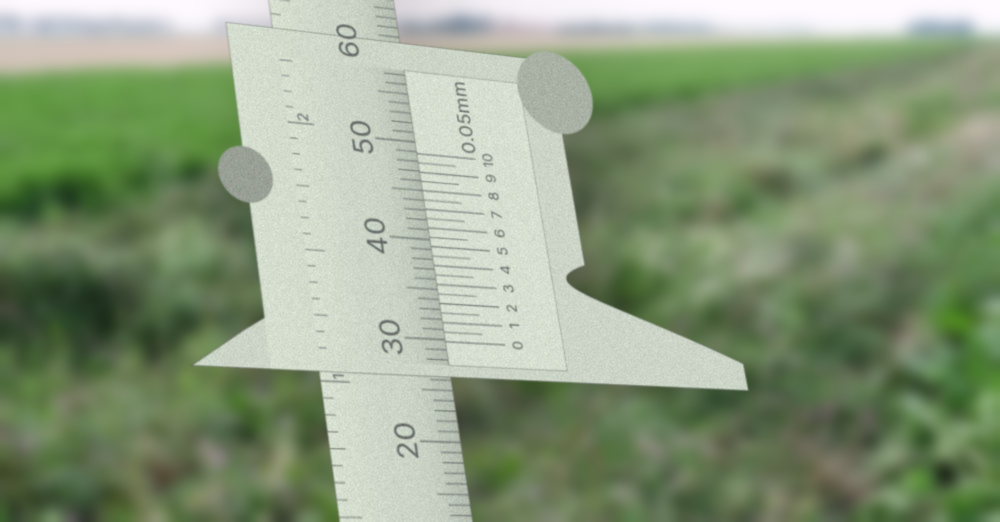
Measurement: 29.8 mm
